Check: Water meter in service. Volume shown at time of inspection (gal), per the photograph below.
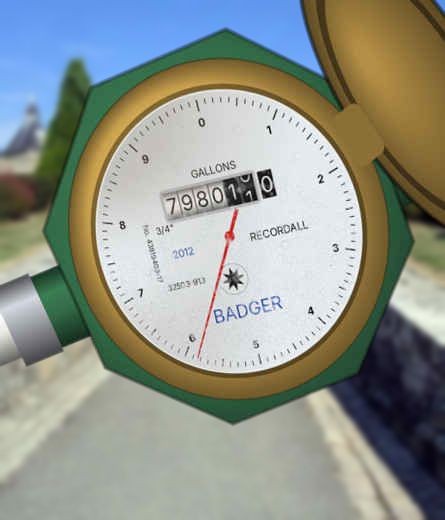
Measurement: 7980105.8 gal
